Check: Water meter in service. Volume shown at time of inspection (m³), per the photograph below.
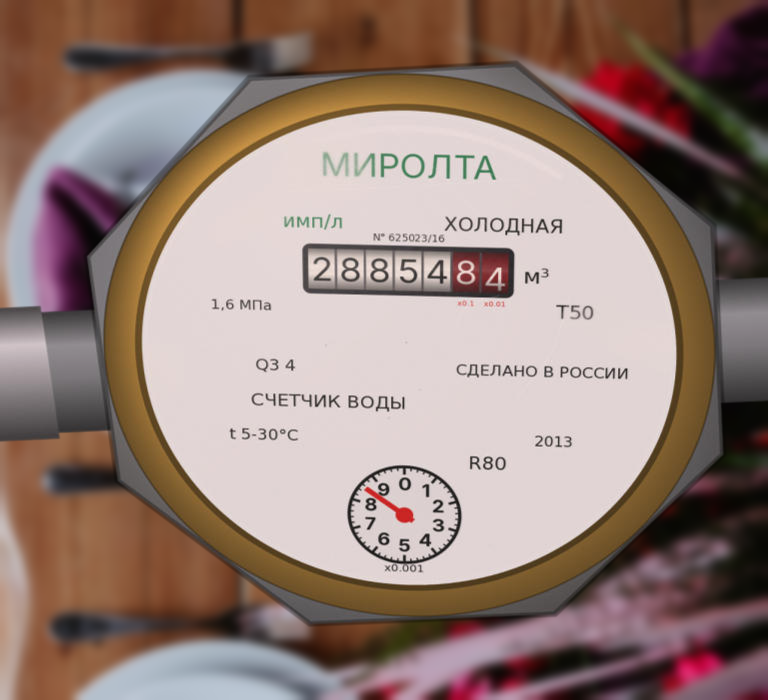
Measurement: 28854.838 m³
